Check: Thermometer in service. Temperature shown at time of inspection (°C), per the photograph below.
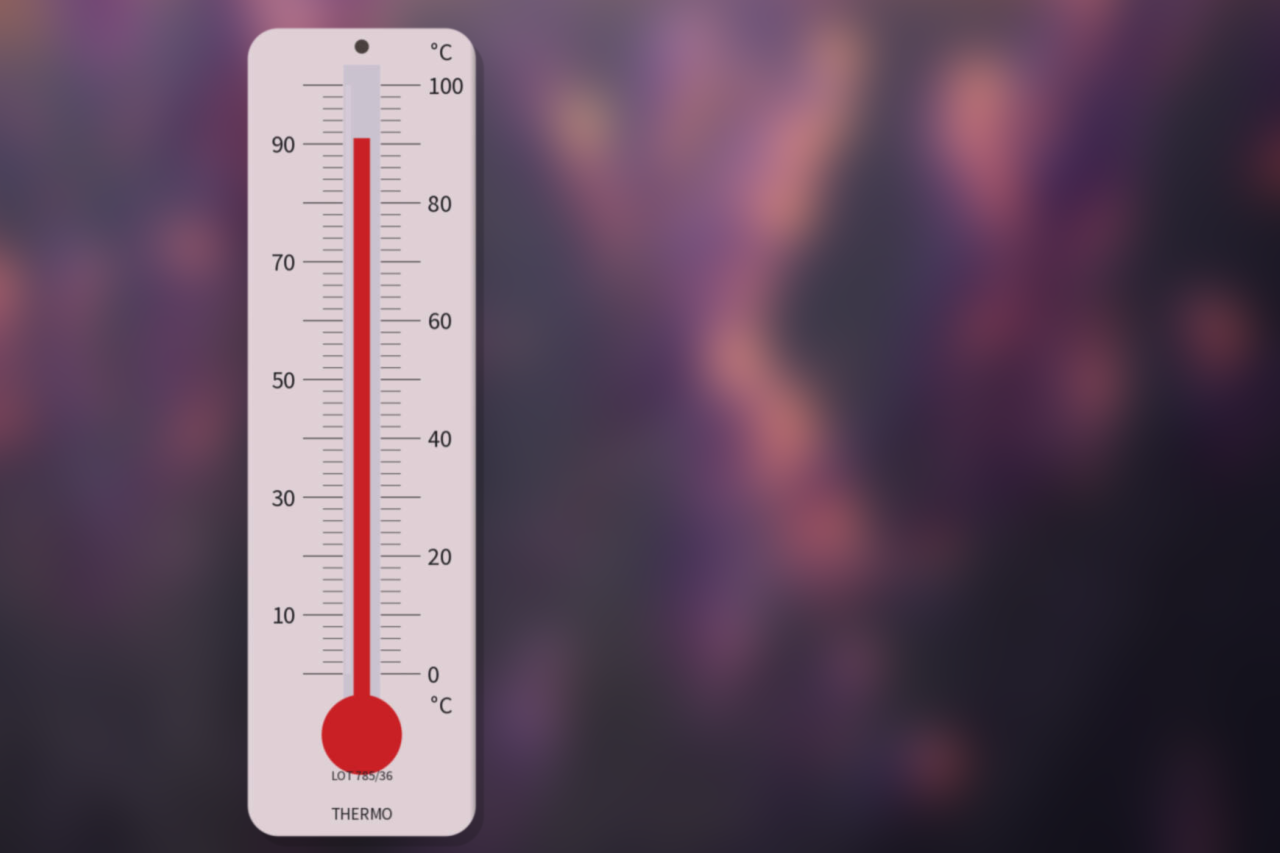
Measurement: 91 °C
